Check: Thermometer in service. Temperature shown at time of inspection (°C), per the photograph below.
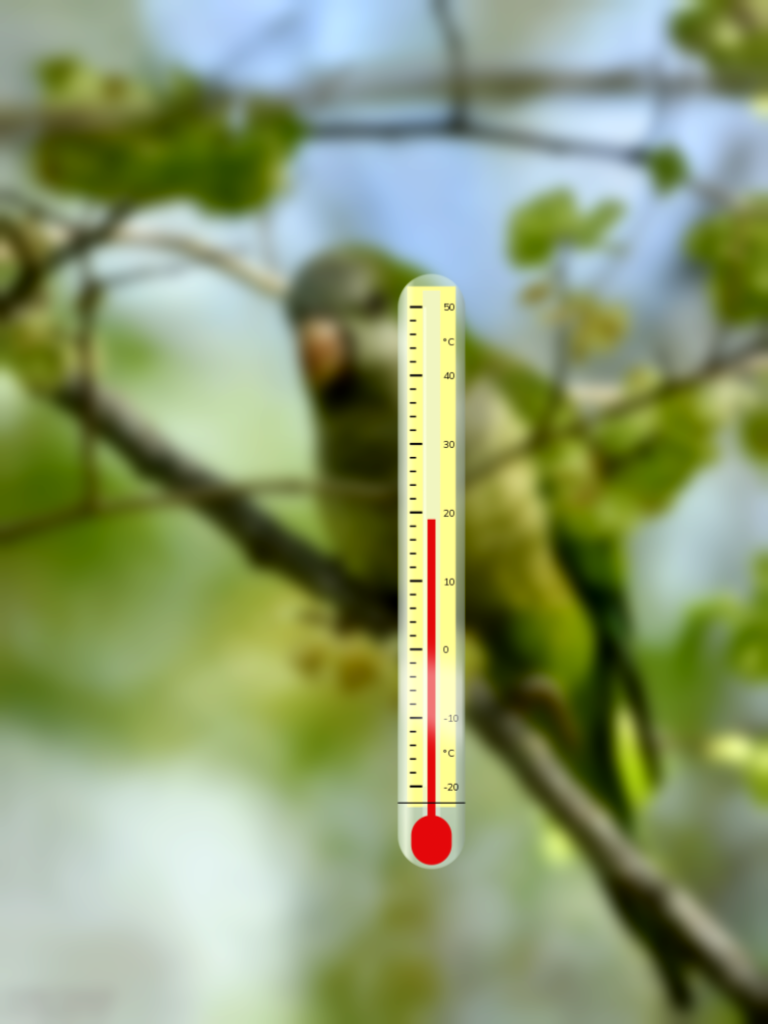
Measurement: 19 °C
